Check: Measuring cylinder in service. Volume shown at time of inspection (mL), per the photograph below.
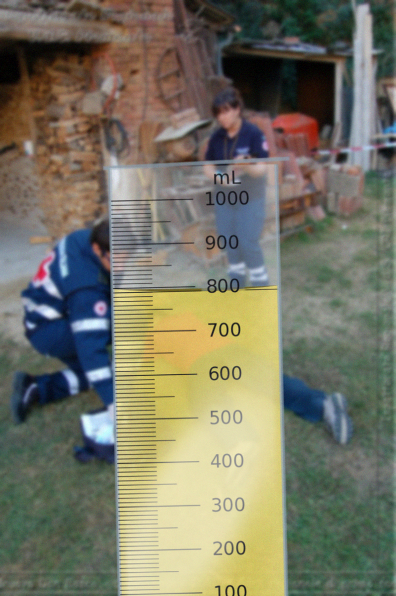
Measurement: 790 mL
